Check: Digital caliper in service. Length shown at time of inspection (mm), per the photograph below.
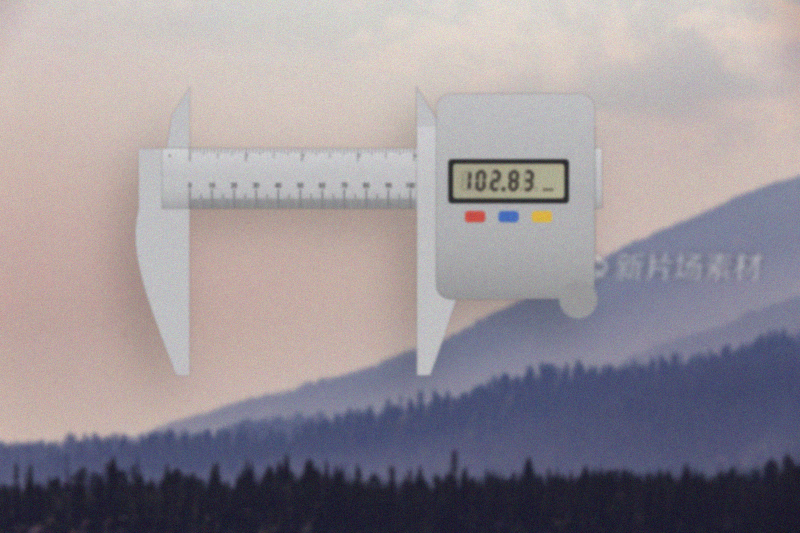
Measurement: 102.83 mm
